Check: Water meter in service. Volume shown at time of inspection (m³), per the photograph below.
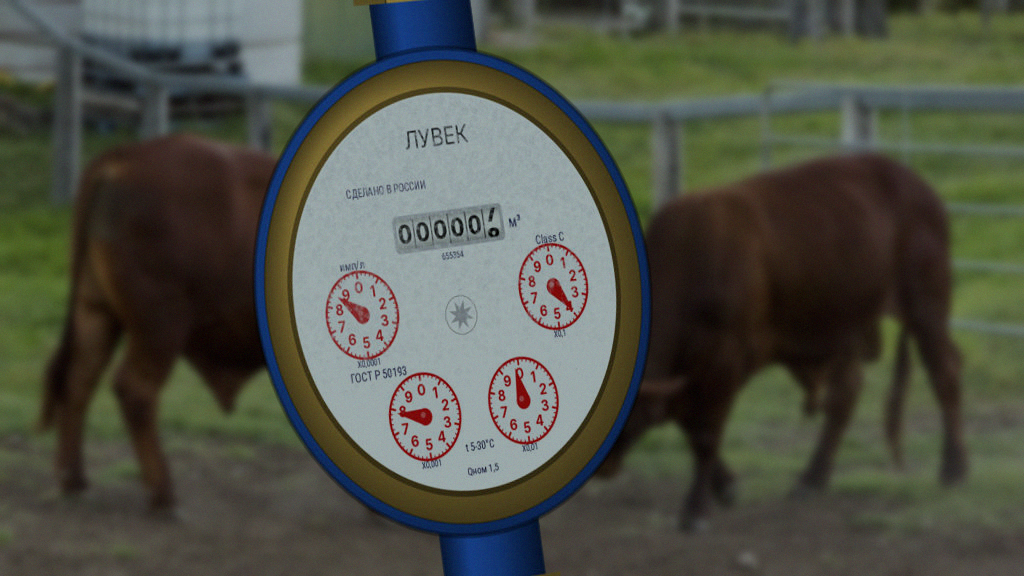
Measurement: 7.3978 m³
